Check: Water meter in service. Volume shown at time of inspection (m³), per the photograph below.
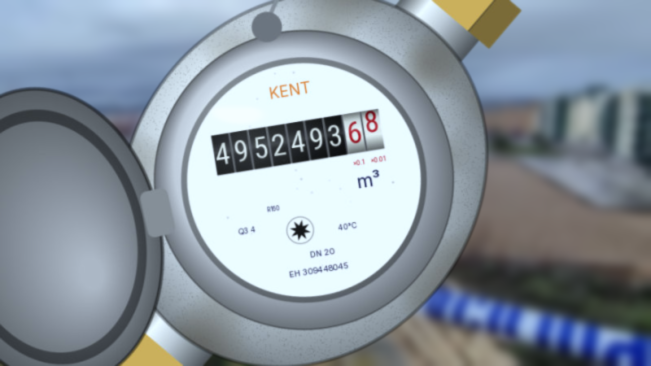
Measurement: 4952493.68 m³
